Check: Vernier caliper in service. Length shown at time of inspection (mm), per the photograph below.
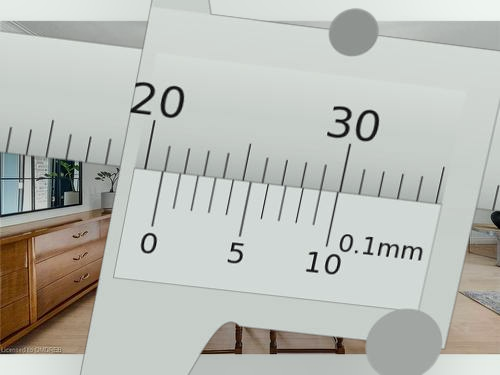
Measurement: 20.9 mm
